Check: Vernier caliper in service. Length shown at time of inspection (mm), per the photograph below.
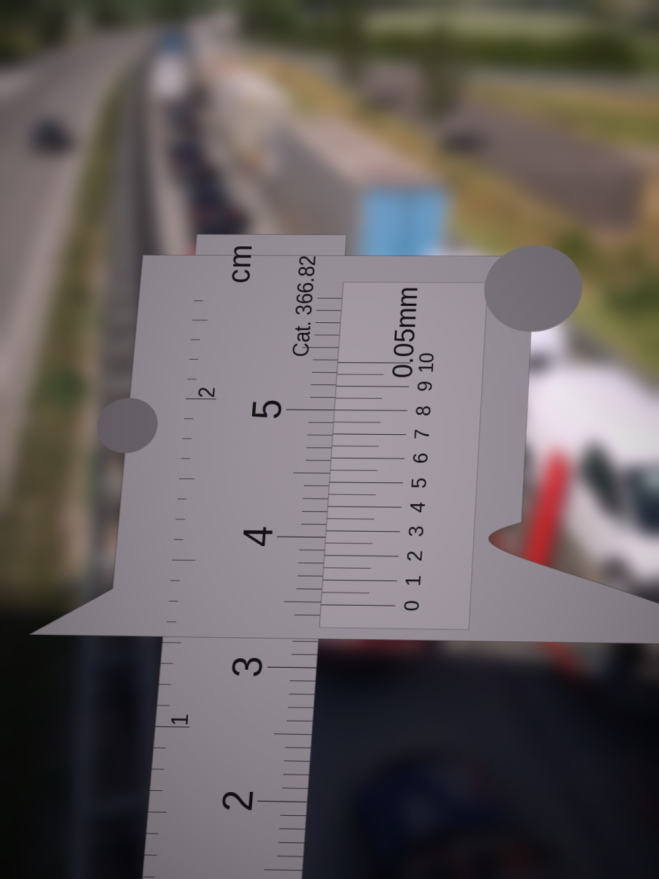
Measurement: 34.8 mm
